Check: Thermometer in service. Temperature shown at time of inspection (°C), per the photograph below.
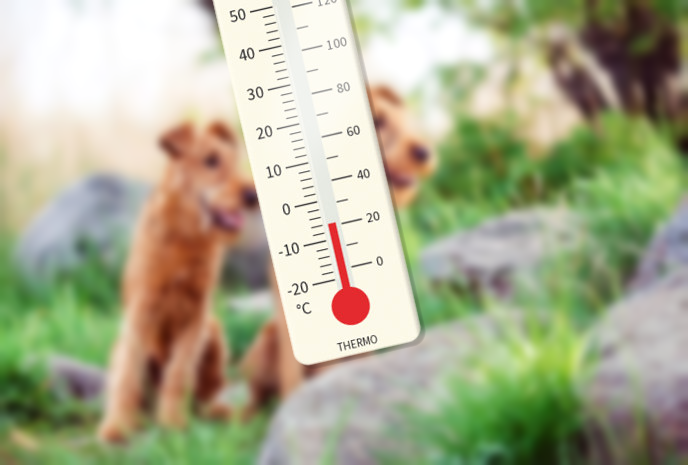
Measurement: -6 °C
